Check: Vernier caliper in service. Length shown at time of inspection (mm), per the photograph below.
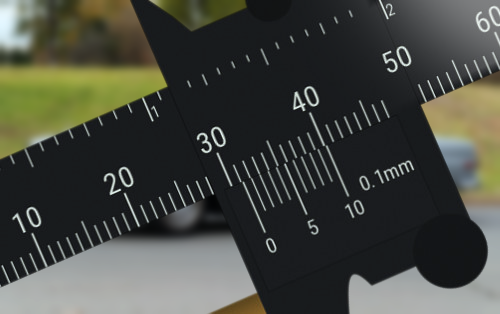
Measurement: 31.2 mm
